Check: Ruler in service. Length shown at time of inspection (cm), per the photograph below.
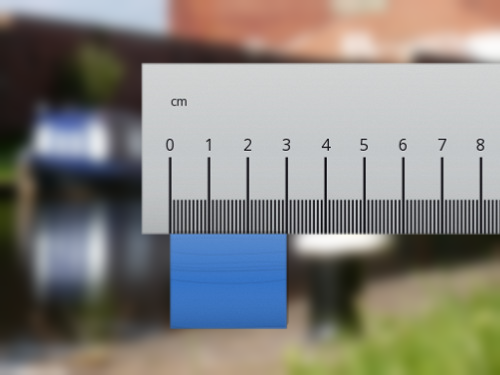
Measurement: 3 cm
